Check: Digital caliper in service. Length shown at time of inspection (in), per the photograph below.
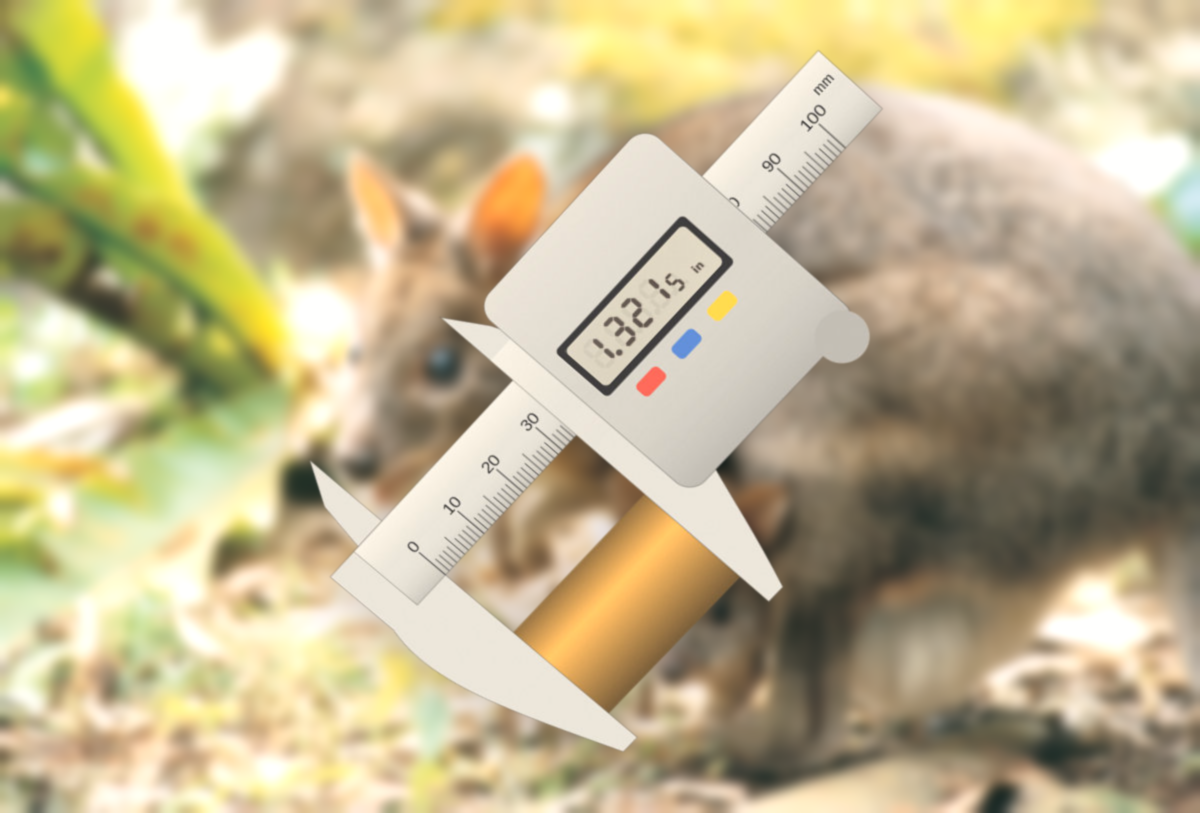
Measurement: 1.3215 in
